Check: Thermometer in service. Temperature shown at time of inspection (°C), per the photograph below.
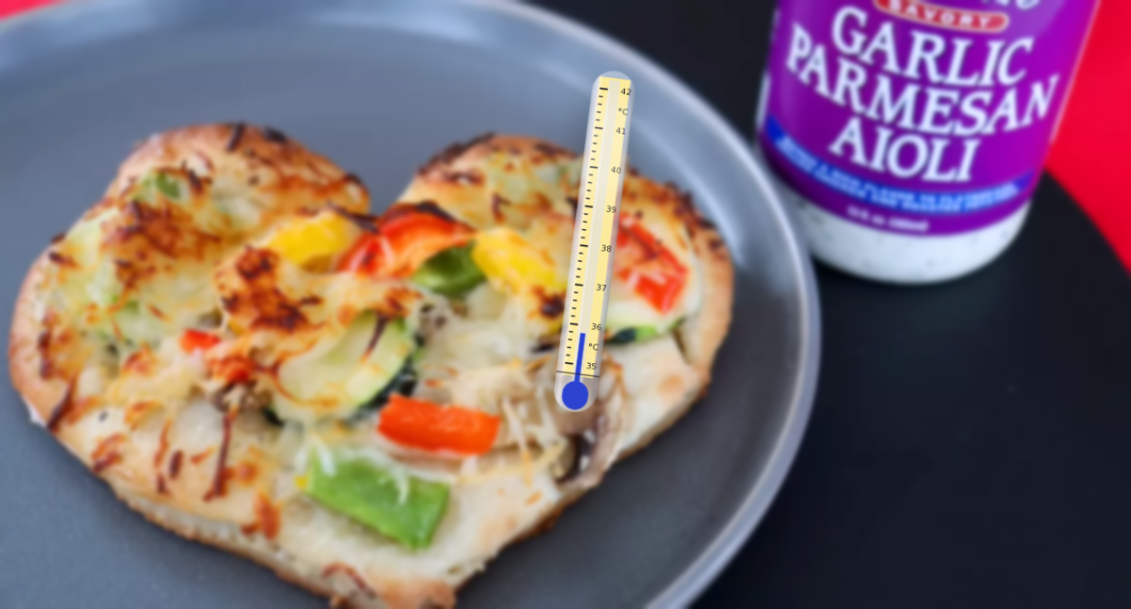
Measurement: 35.8 °C
